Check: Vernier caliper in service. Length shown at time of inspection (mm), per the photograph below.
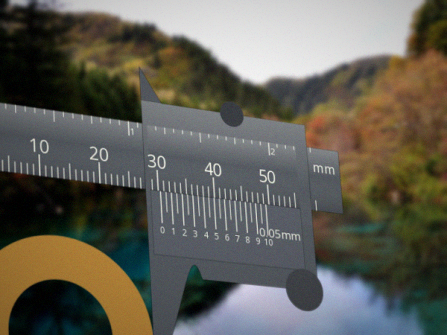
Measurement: 30.4 mm
